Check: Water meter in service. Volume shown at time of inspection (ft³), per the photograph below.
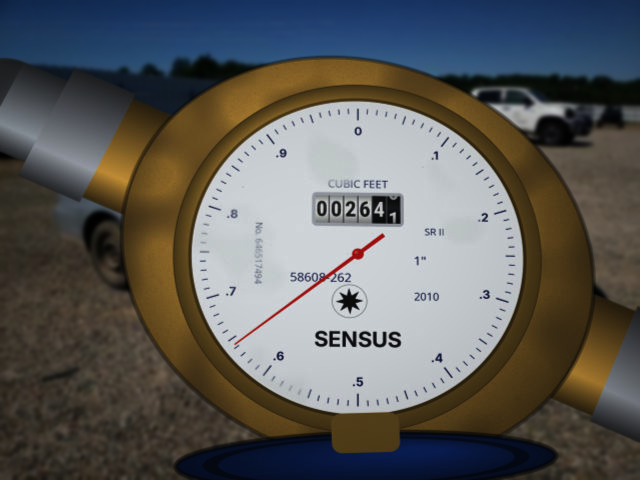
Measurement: 2640.64 ft³
